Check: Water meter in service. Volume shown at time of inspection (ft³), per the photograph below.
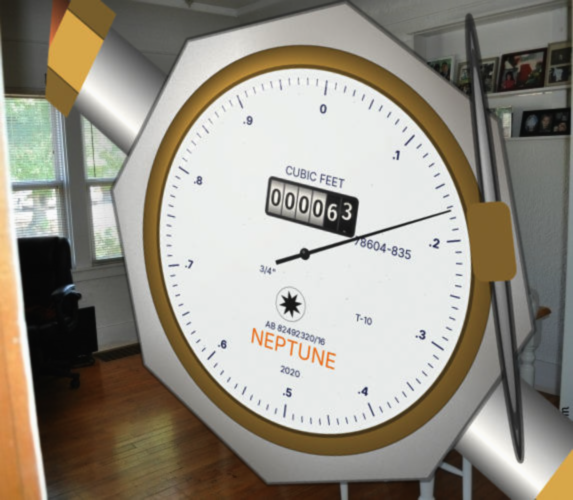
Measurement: 63.17 ft³
